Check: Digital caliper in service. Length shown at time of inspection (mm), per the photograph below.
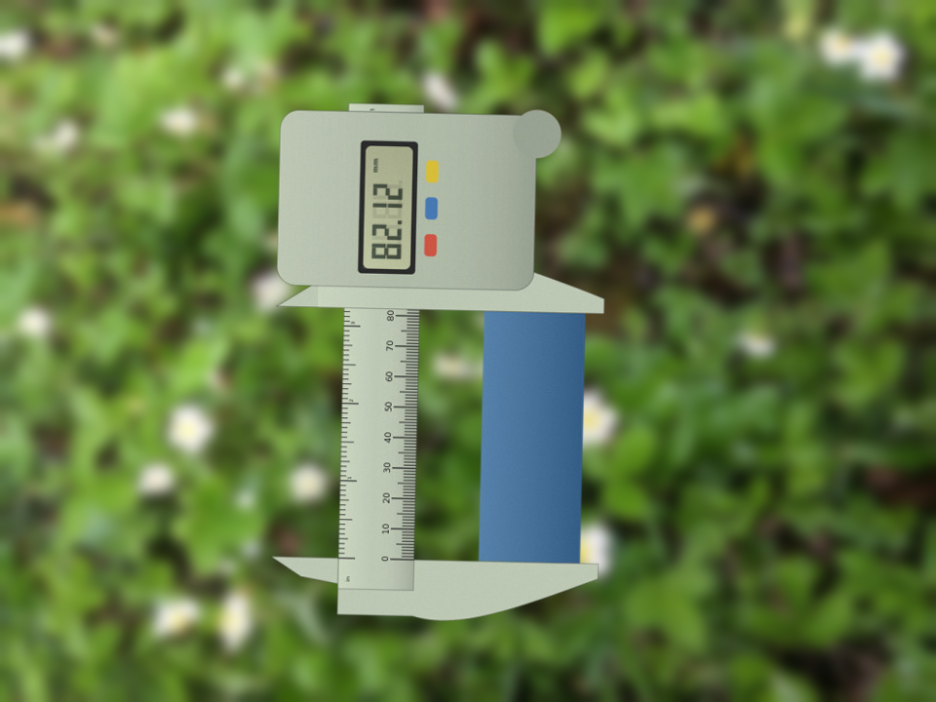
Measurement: 82.12 mm
